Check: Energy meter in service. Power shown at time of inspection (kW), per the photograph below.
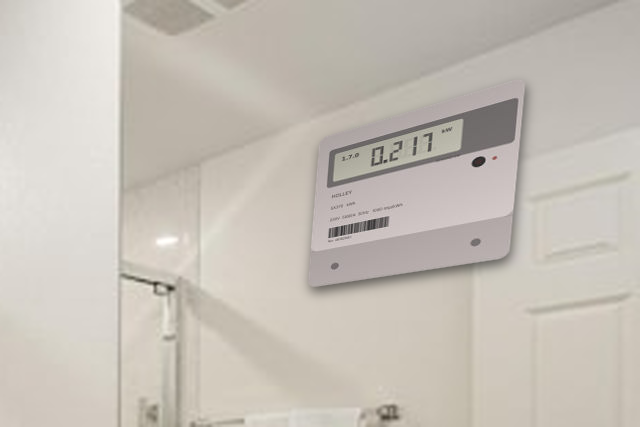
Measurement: 0.217 kW
